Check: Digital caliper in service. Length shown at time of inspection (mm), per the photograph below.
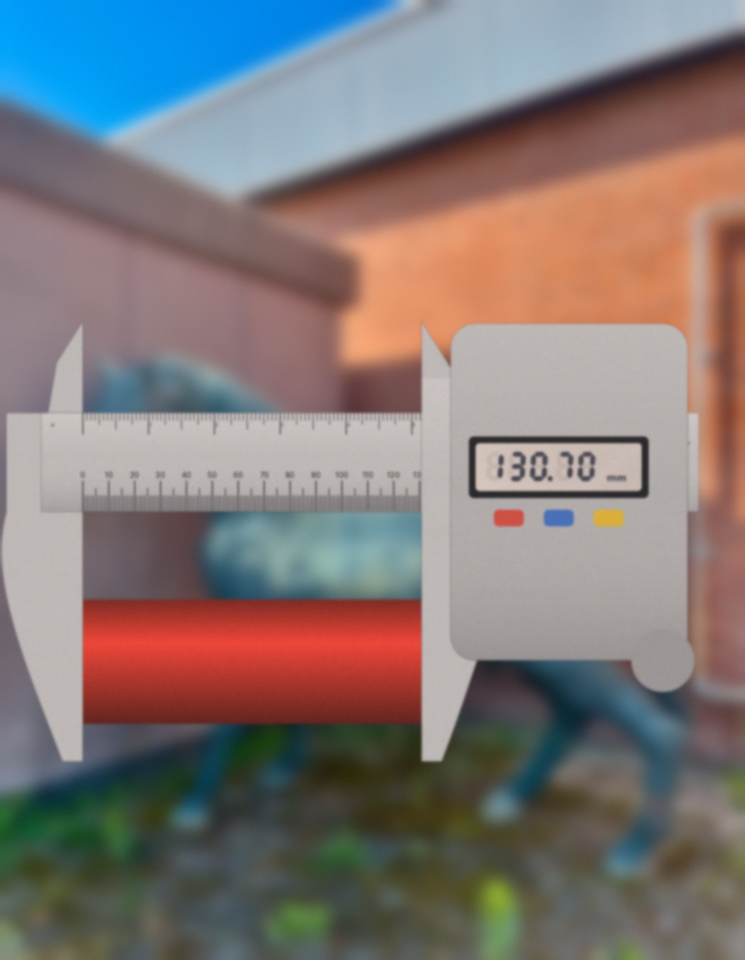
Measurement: 130.70 mm
